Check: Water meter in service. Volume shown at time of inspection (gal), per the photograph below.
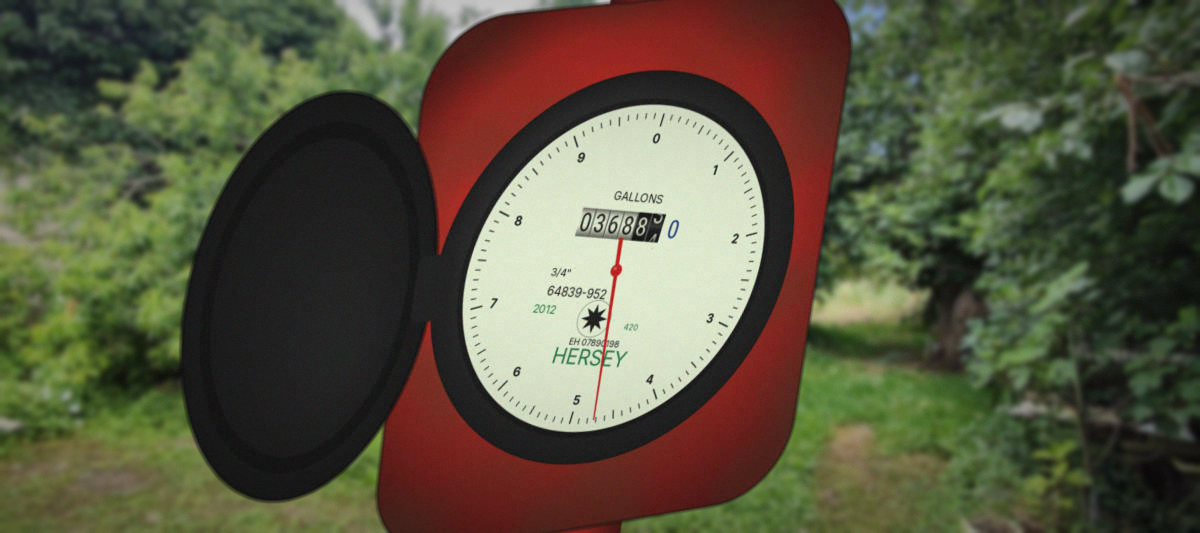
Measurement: 368834.7 gal
